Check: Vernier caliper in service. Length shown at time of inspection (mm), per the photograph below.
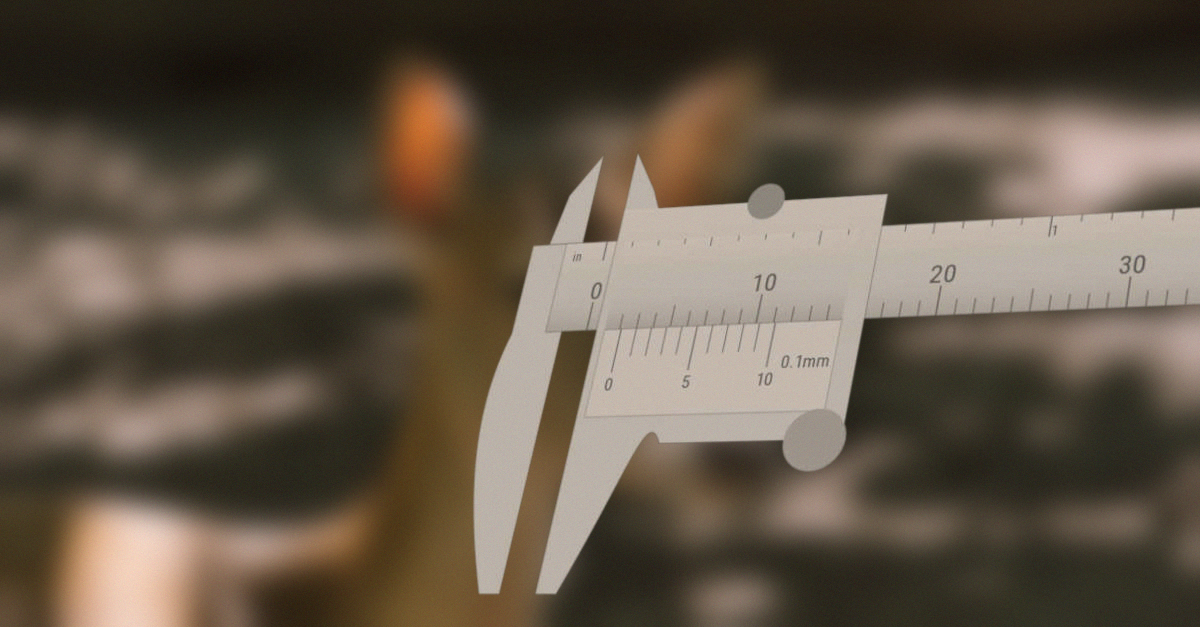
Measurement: 2.1 mm
